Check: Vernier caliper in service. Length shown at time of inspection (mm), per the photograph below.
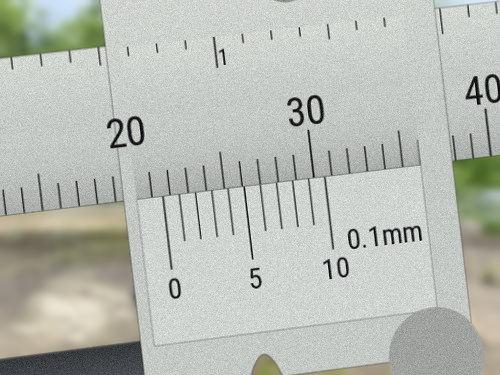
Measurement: 21.6 mm
